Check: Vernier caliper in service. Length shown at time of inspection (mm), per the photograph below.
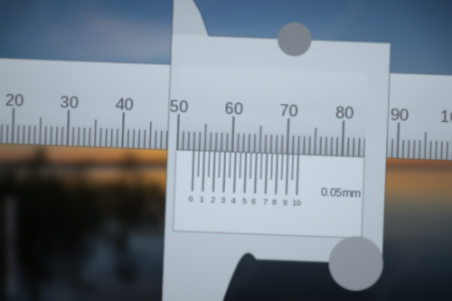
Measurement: 53.0 mm
